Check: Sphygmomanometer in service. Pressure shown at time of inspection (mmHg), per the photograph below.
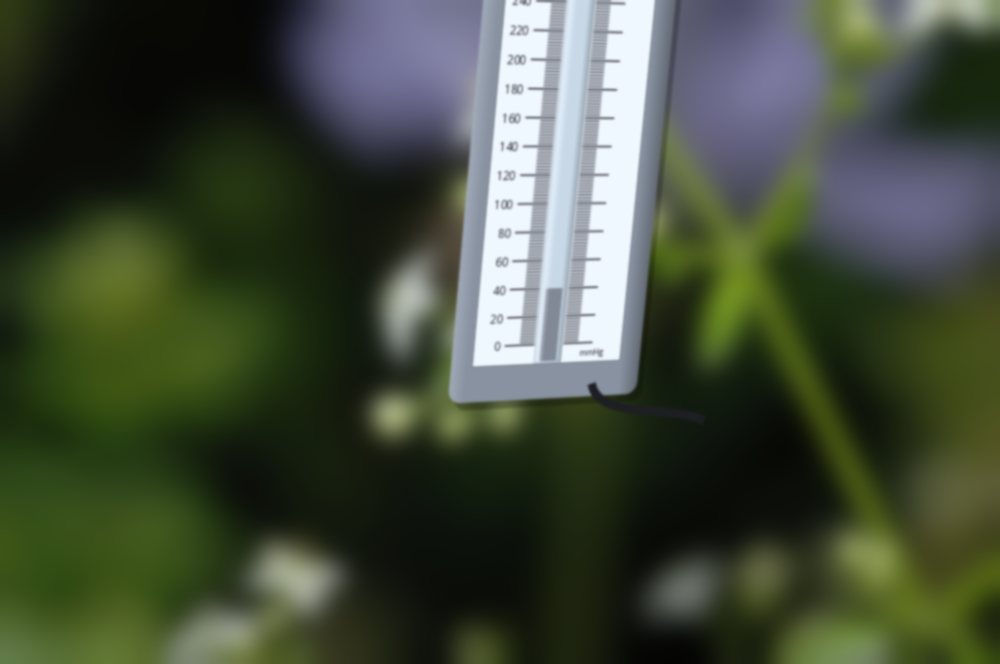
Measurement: 40 mmHg
